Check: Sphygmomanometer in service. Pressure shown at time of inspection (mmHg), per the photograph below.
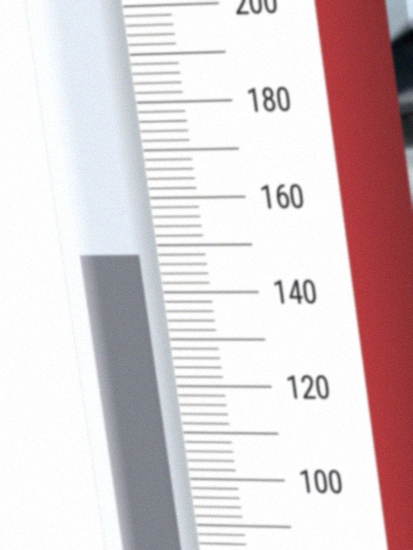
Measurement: 148 mmHg
